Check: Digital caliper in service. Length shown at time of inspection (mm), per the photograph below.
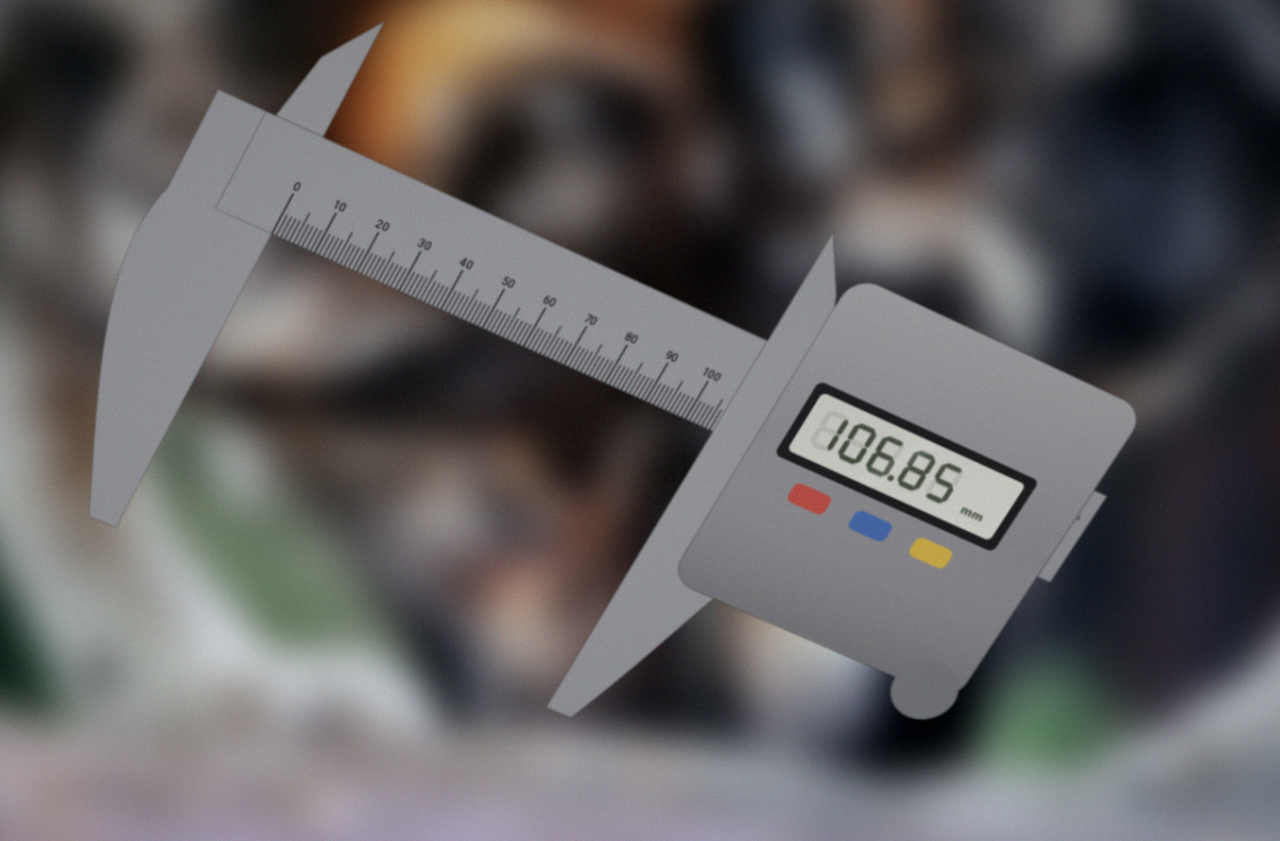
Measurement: 106.85 mm
